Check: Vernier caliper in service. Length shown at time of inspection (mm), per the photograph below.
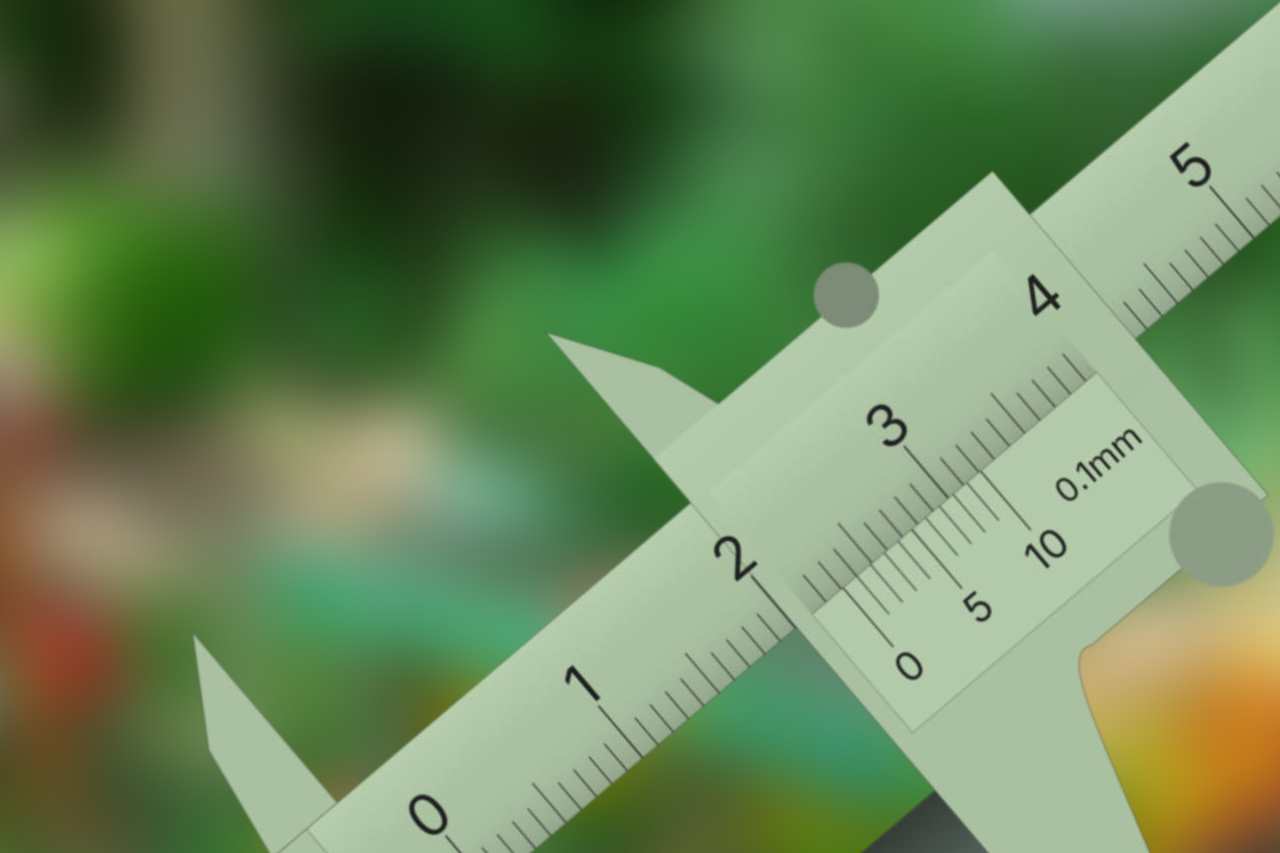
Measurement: 23.1 mm
